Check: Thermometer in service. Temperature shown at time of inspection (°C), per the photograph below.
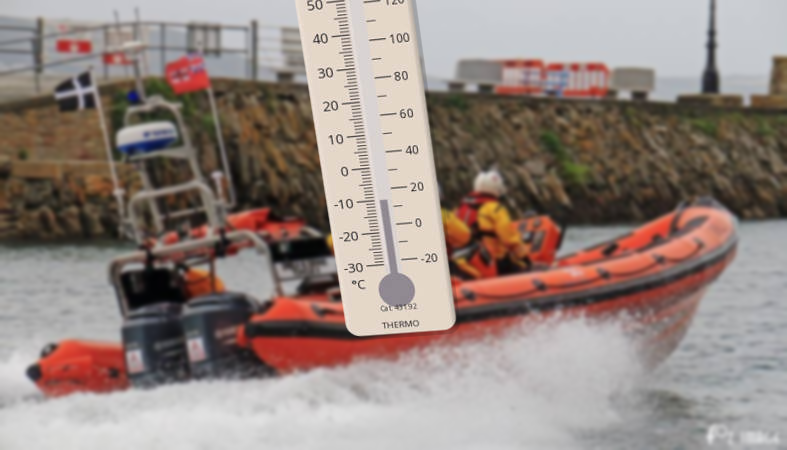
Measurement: -10 °C
